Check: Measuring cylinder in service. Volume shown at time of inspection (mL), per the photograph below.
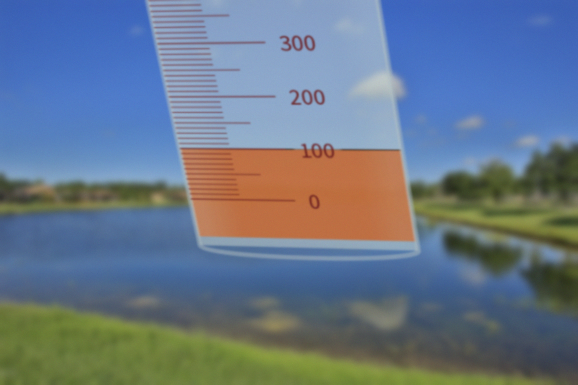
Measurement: 100 mL
